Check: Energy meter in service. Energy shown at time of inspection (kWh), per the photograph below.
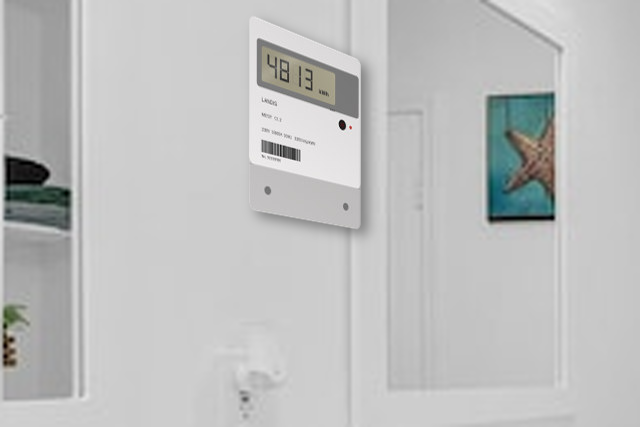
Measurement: 4813 kWh
